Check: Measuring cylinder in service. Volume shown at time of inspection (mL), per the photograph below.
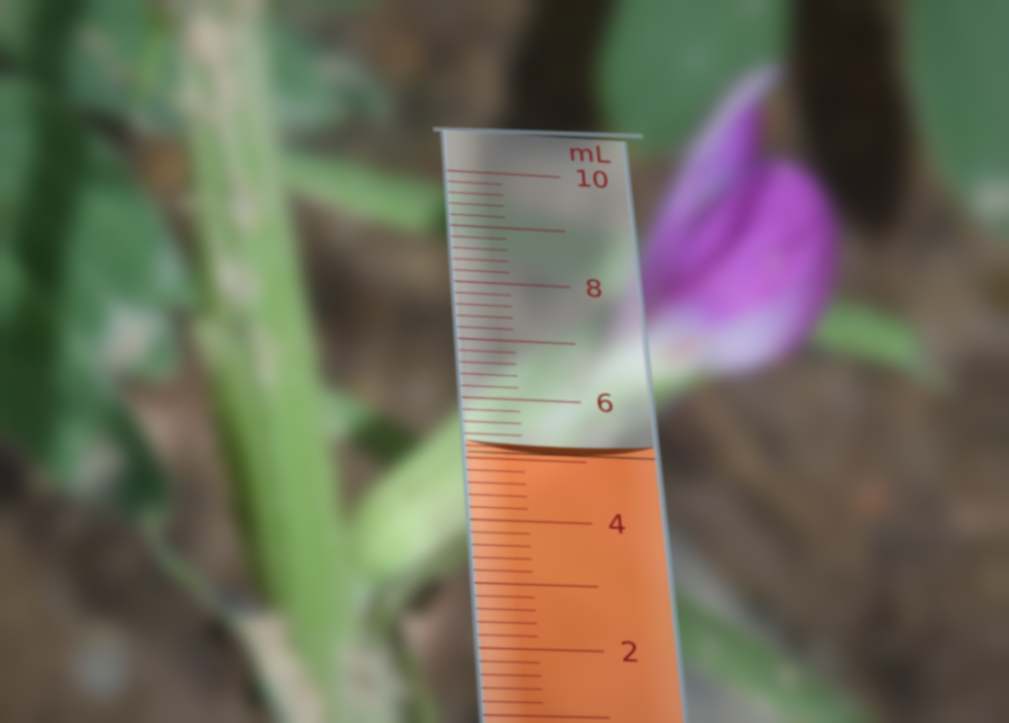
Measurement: 5.1 mL
